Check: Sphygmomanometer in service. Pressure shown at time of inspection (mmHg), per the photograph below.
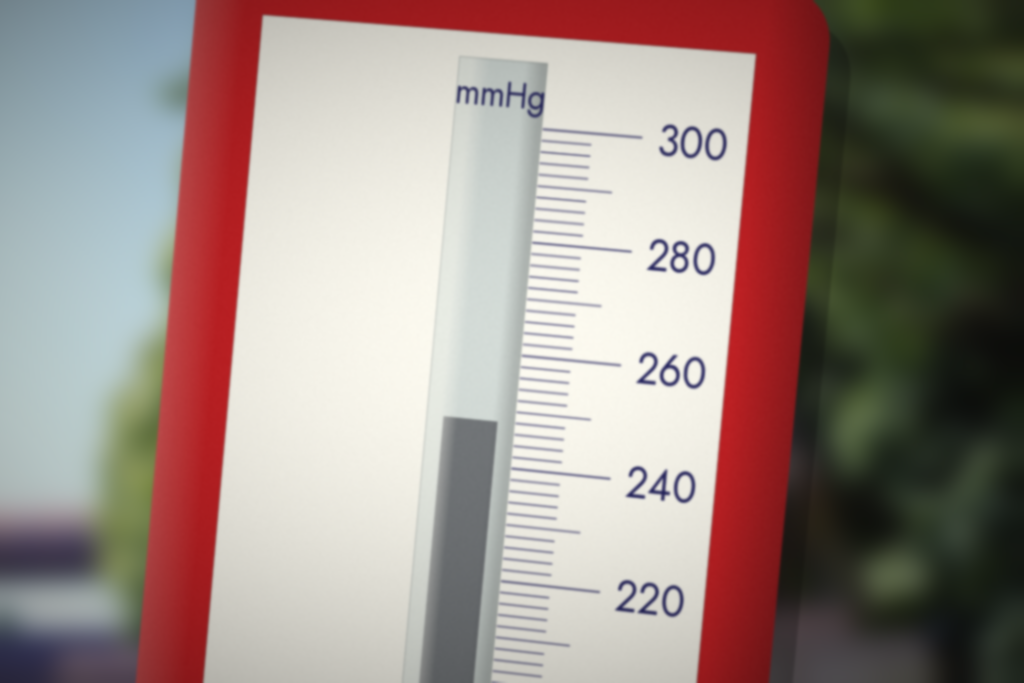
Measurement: 248 mmHg
